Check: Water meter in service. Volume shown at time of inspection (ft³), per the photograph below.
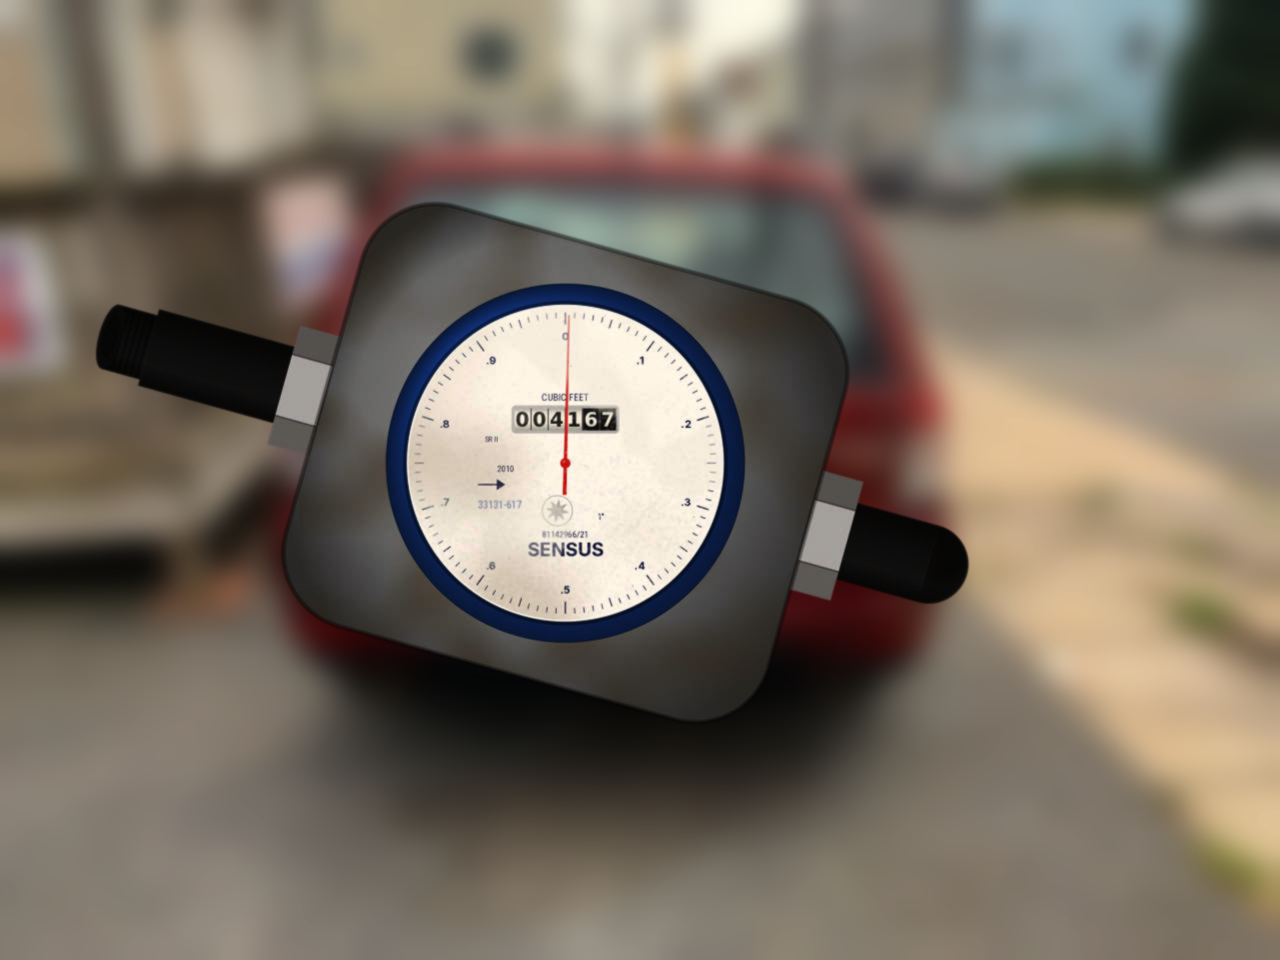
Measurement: 4167.00 ft³
